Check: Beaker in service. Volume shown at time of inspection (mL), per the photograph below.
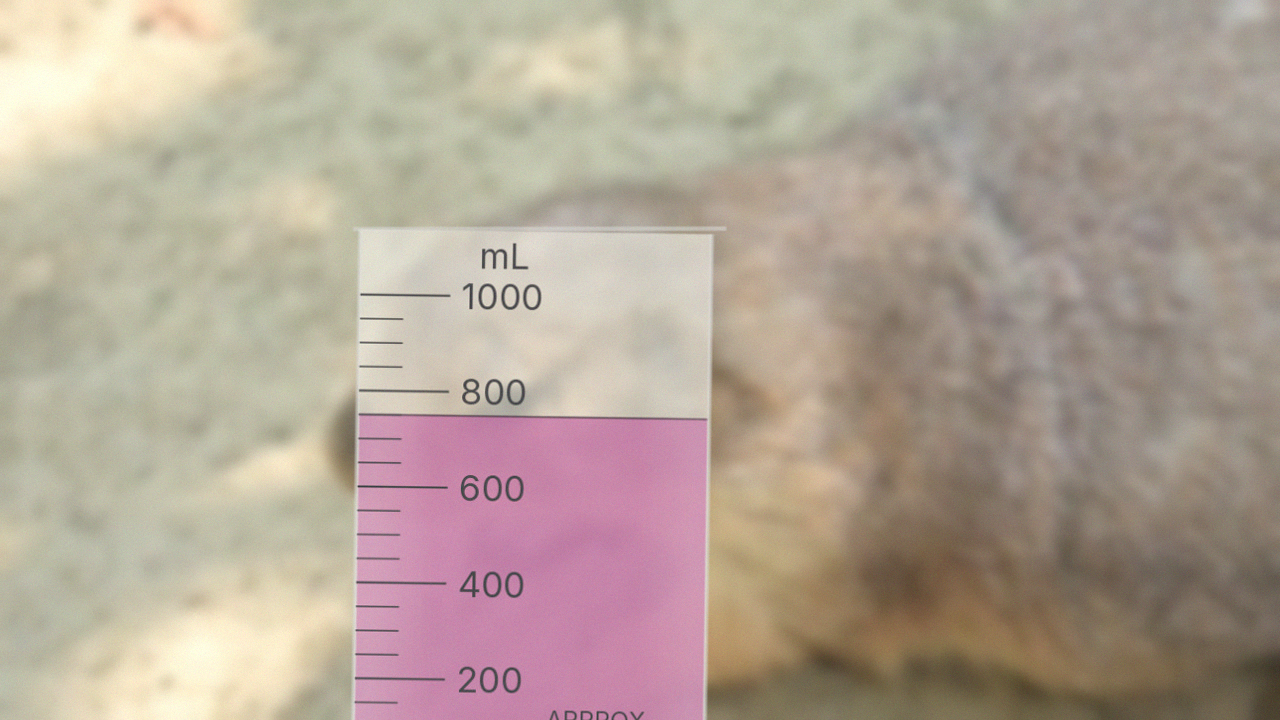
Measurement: 750 mL
